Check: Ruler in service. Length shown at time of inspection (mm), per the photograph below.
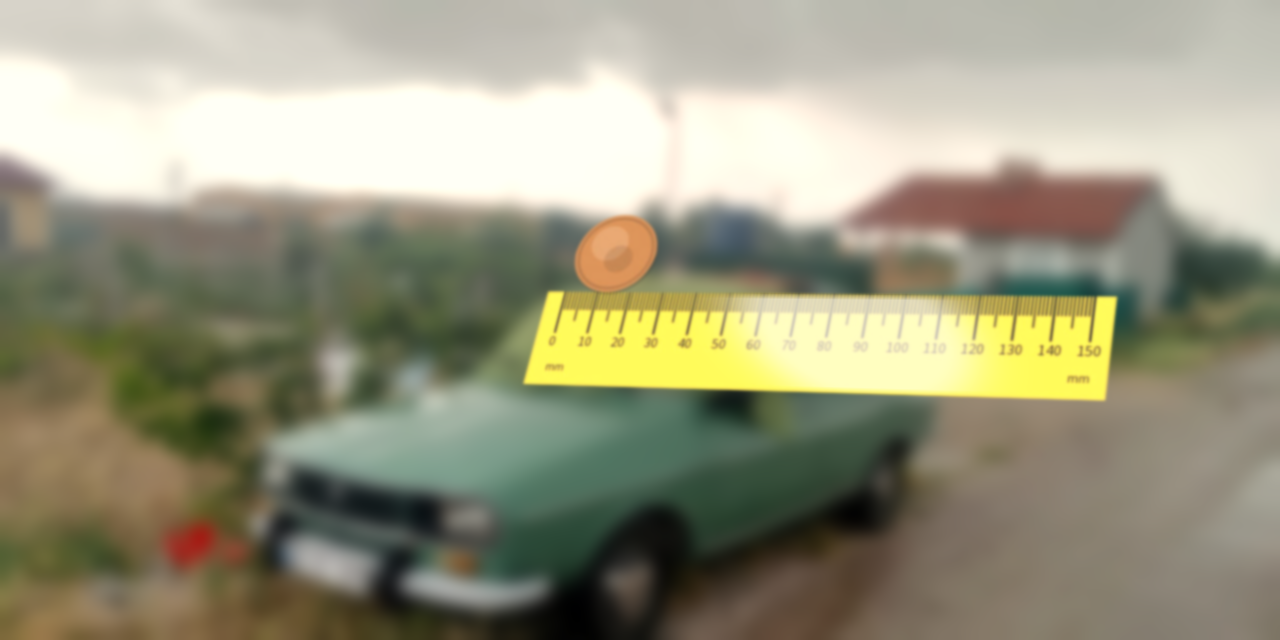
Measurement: 25 mm
